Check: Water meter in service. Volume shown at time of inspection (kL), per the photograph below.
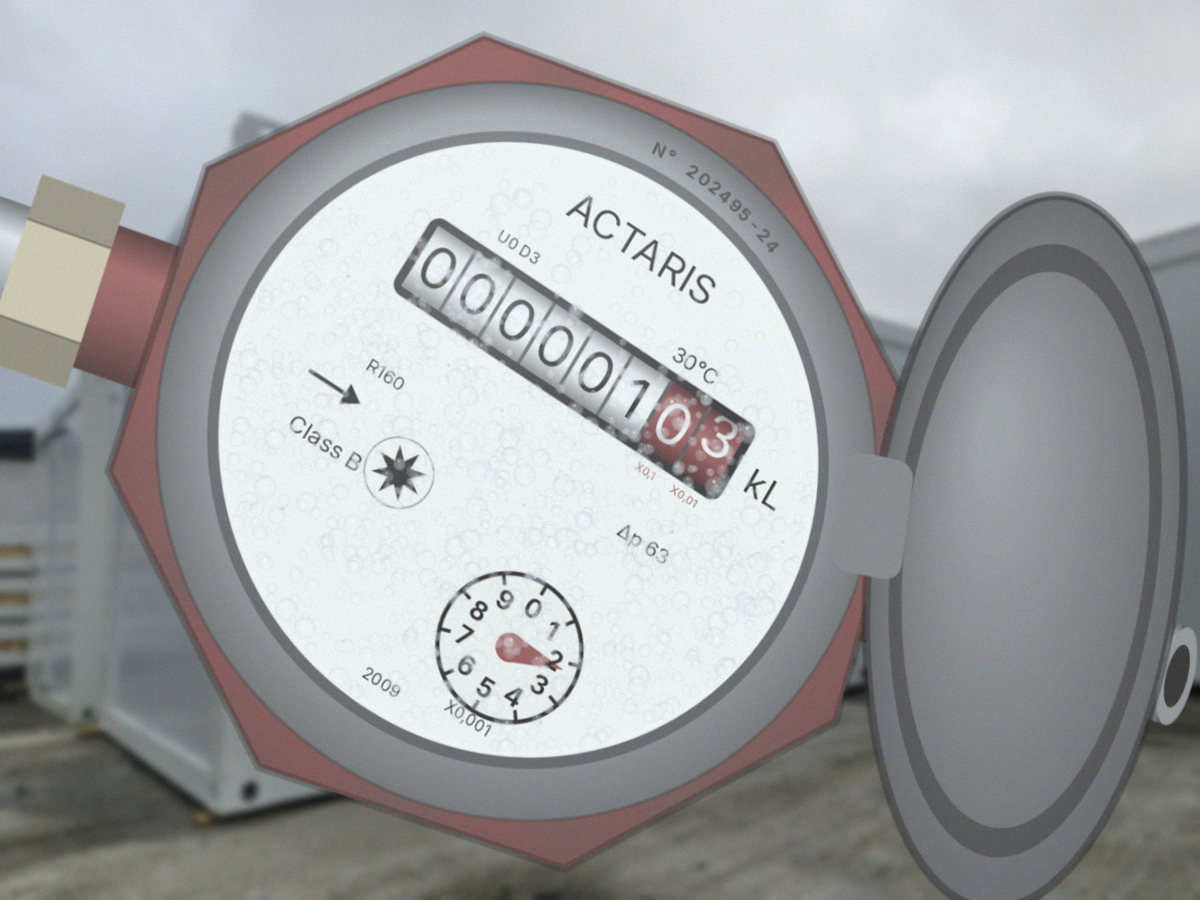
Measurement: 1.032 kL
